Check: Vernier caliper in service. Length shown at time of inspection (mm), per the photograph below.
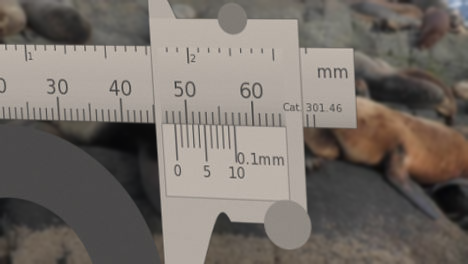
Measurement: 48.2 mm
